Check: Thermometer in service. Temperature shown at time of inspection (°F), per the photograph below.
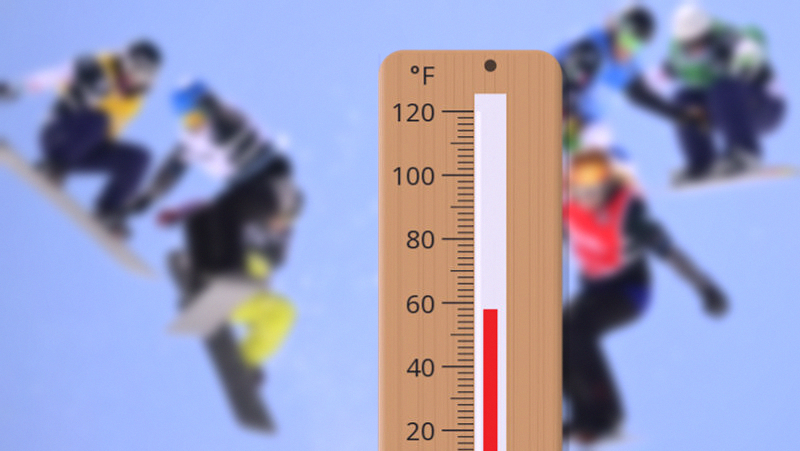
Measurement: 58 °F
